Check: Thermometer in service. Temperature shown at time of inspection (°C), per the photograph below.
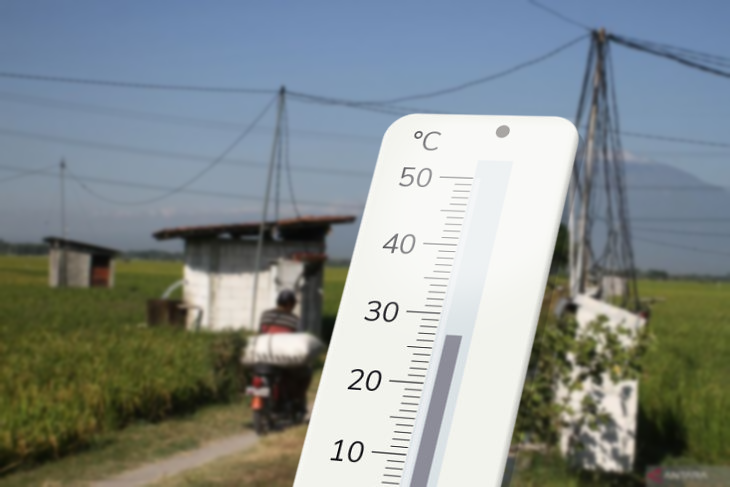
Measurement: 27 °C
